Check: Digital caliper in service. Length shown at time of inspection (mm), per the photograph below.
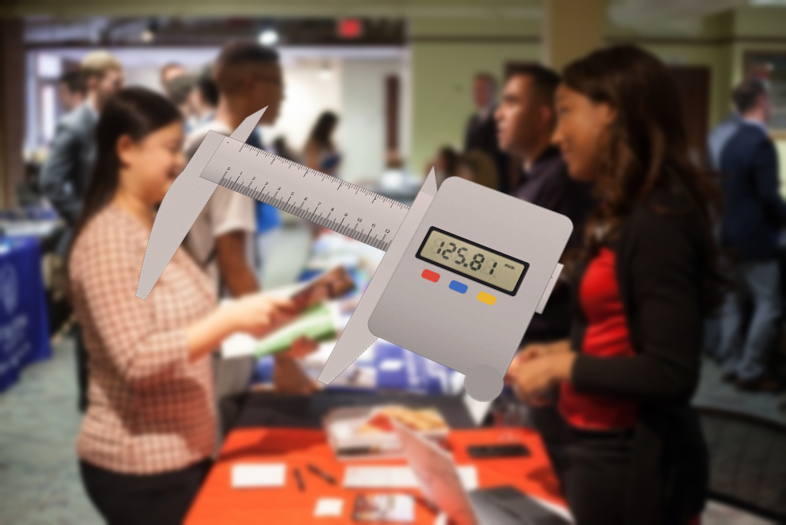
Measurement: 125.81 mm
